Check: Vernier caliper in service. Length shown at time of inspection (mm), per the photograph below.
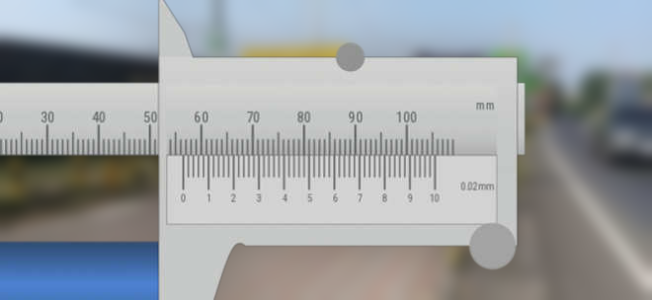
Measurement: 56.5 mm
